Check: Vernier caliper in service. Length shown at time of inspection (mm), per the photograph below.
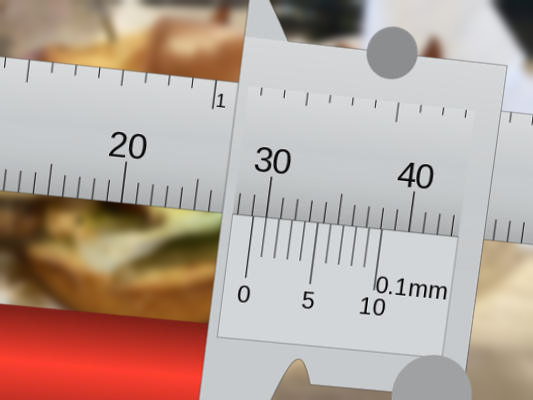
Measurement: 29.1 mm
